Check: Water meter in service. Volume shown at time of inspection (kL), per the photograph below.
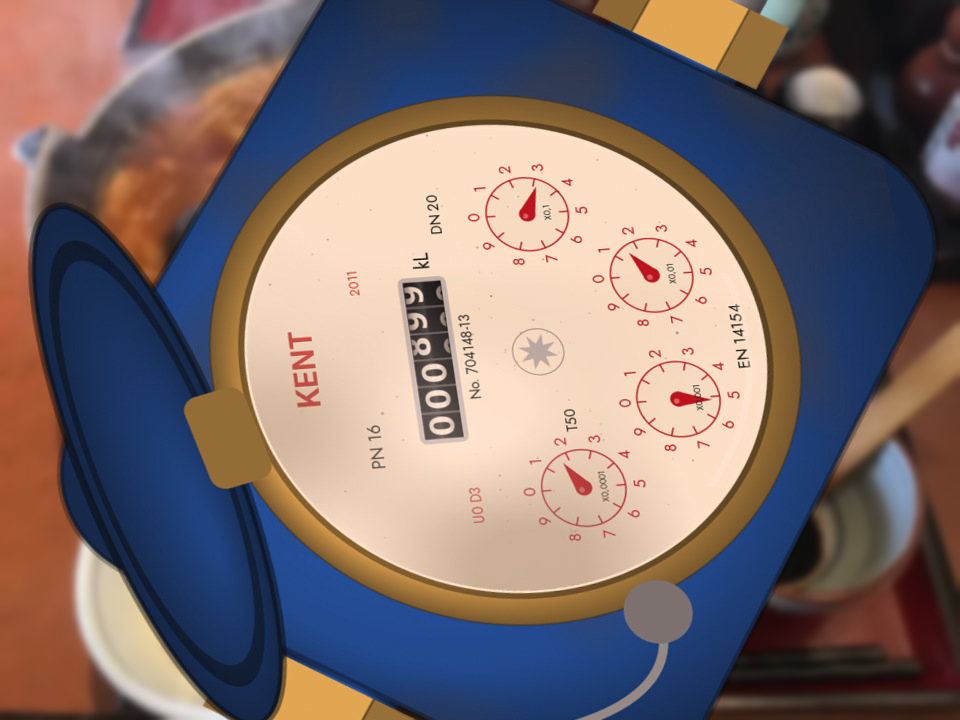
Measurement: 899.3151 kL
